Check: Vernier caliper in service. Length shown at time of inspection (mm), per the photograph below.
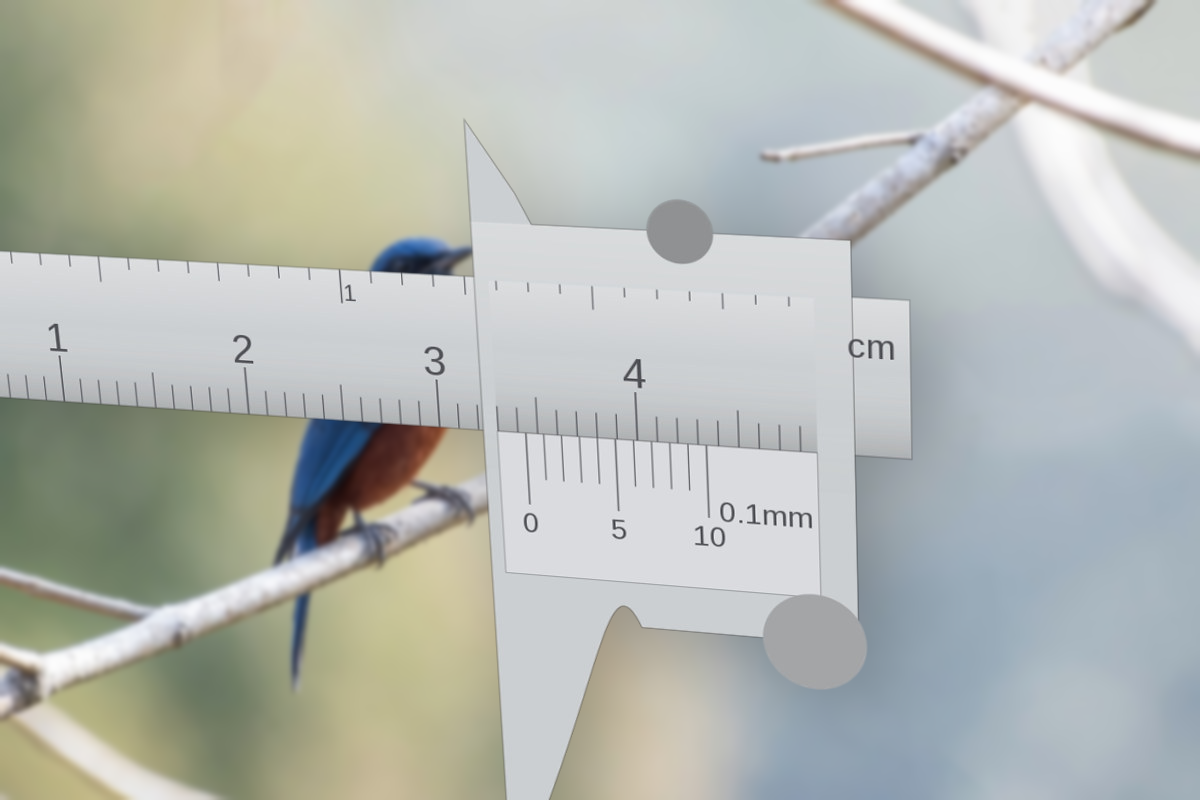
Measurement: 34.4 mm
